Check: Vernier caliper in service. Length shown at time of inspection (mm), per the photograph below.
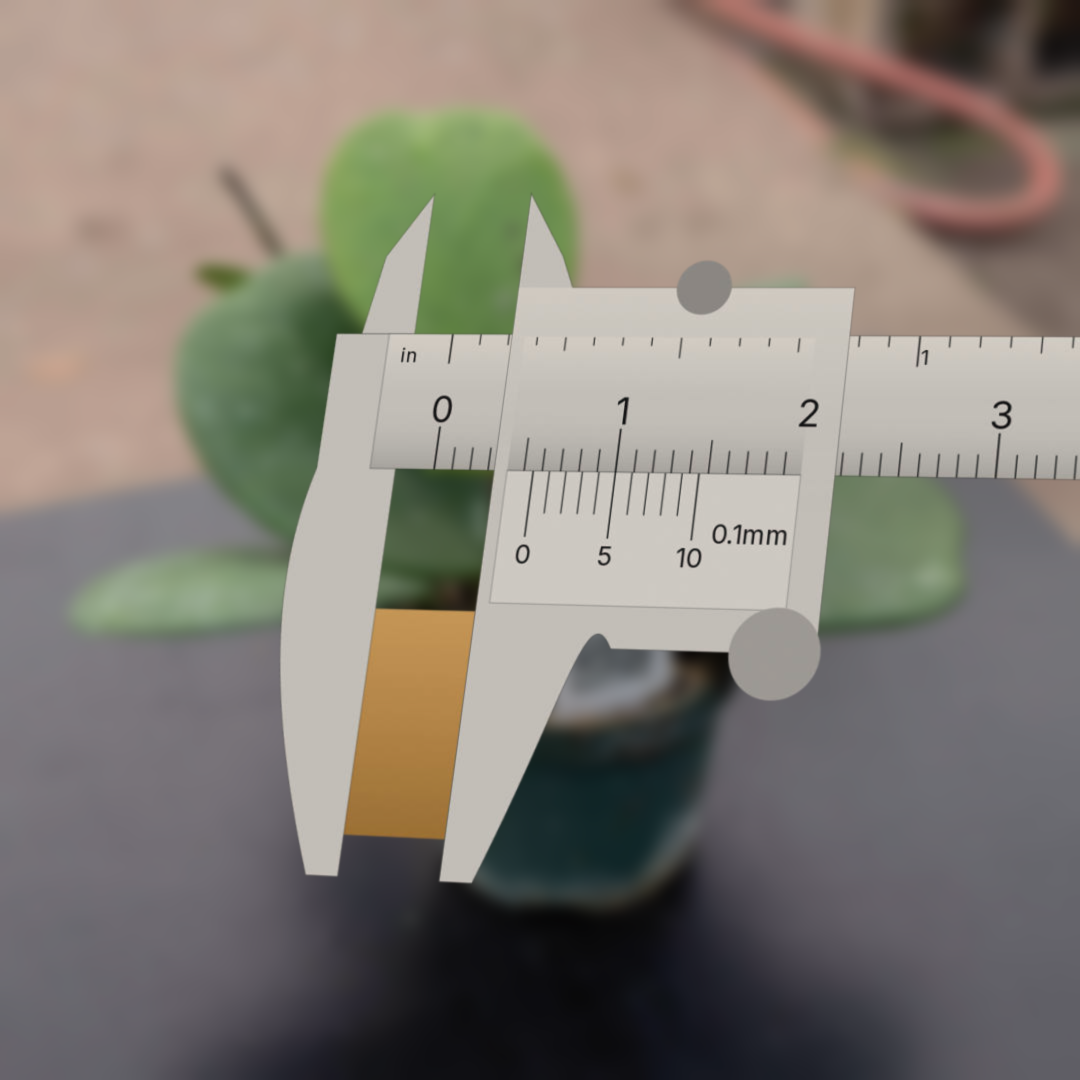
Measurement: 5.5 mm
